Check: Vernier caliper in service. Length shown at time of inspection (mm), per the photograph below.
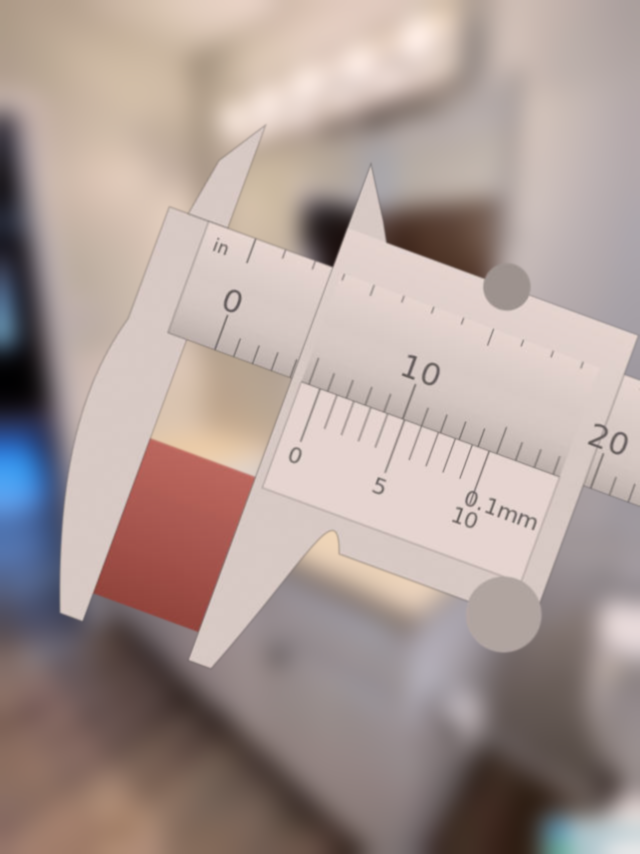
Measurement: 5.6 mm
